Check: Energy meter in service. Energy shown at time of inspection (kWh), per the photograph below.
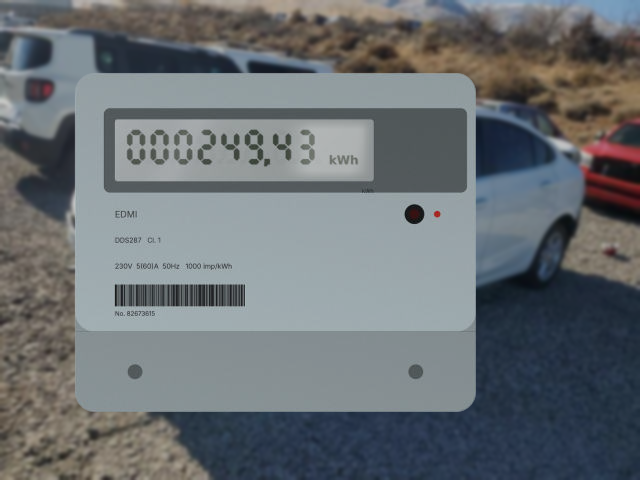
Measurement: 249.43 kWh
